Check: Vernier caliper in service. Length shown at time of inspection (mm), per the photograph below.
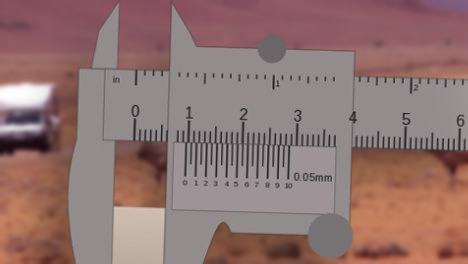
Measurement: 9.6 mm
